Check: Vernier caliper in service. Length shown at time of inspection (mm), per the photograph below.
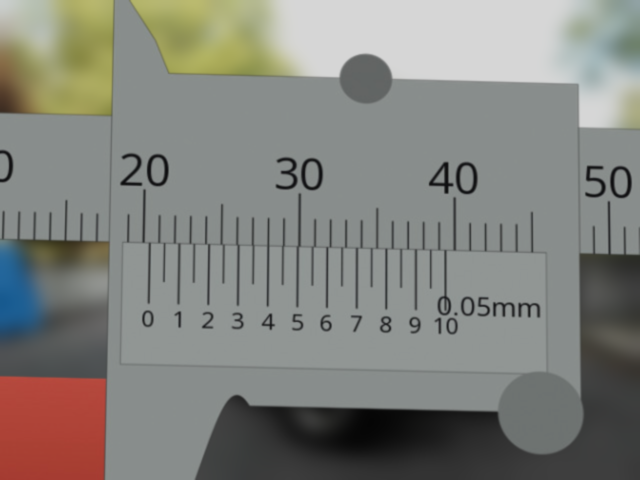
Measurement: 20.4 mm
